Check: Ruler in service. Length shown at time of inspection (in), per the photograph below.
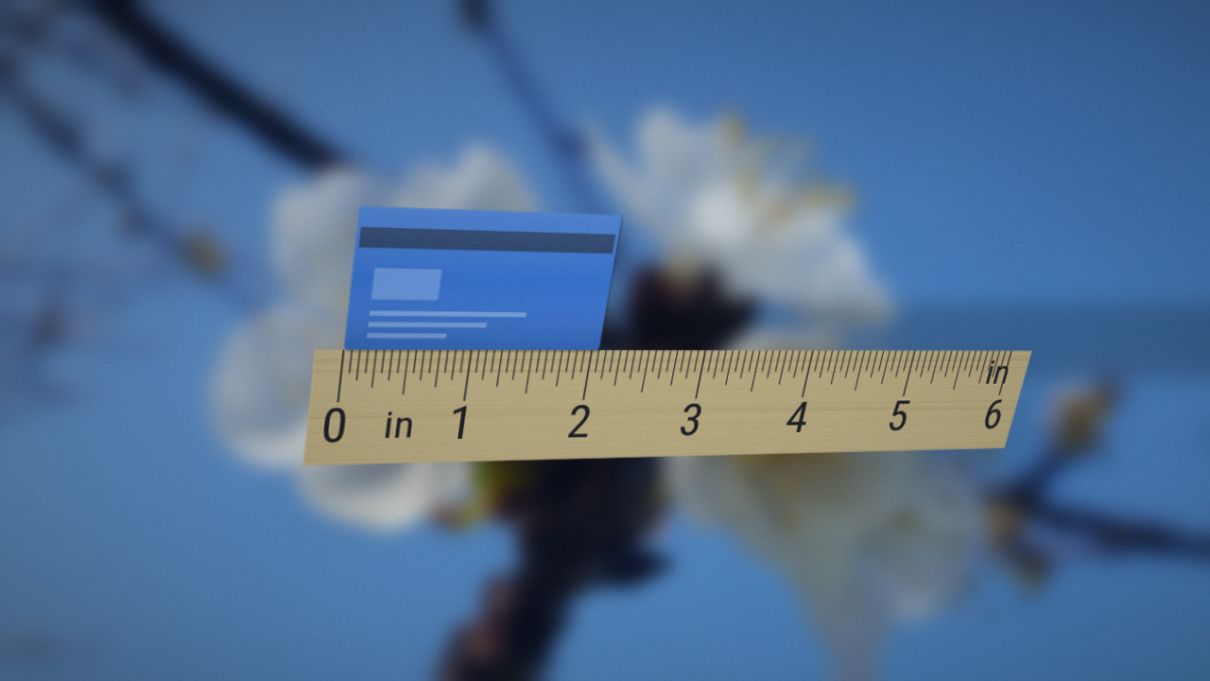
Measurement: 2.0625 in
